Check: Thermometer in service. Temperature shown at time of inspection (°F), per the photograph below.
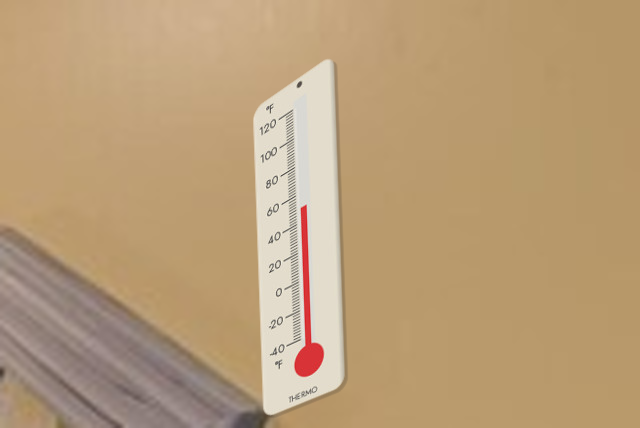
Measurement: 50 °F
